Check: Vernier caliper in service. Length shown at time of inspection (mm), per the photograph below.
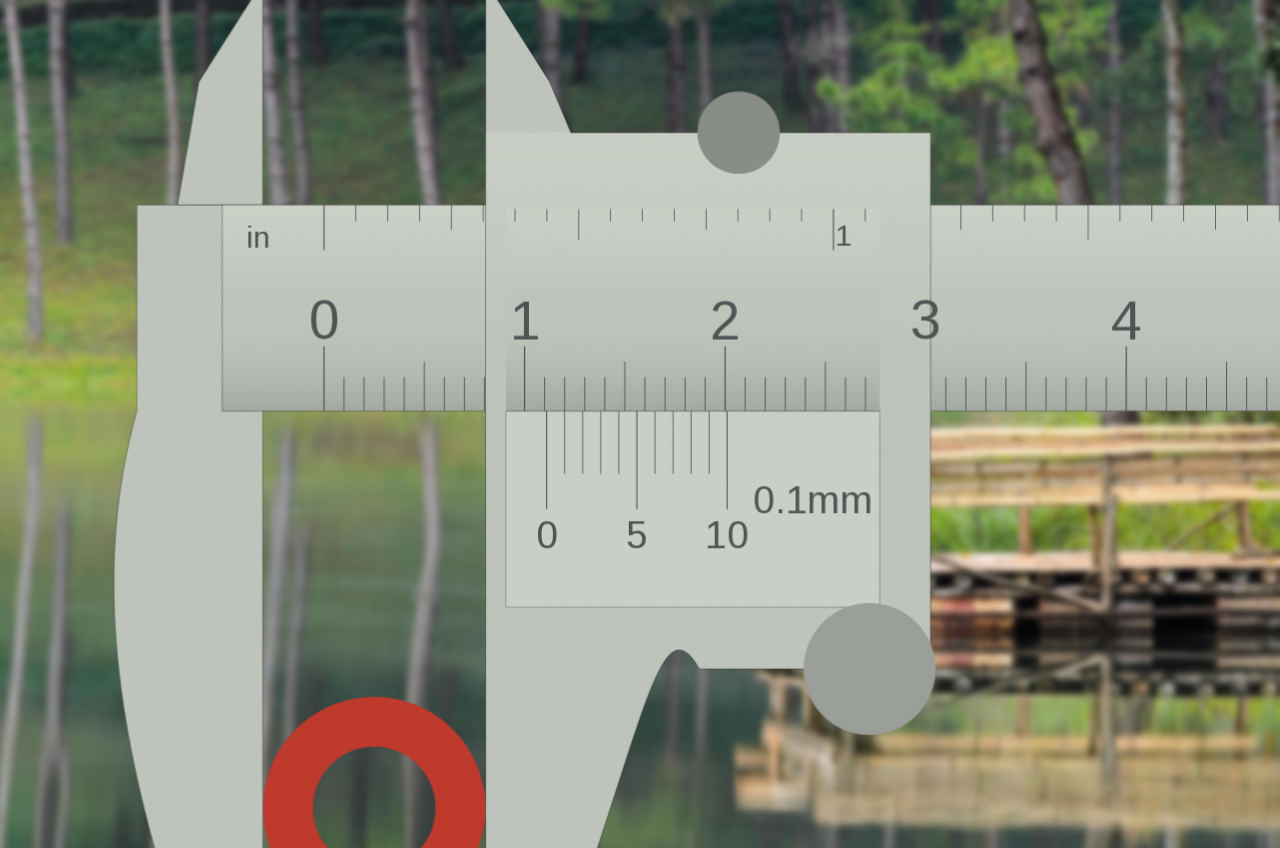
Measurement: 11.1 mm
